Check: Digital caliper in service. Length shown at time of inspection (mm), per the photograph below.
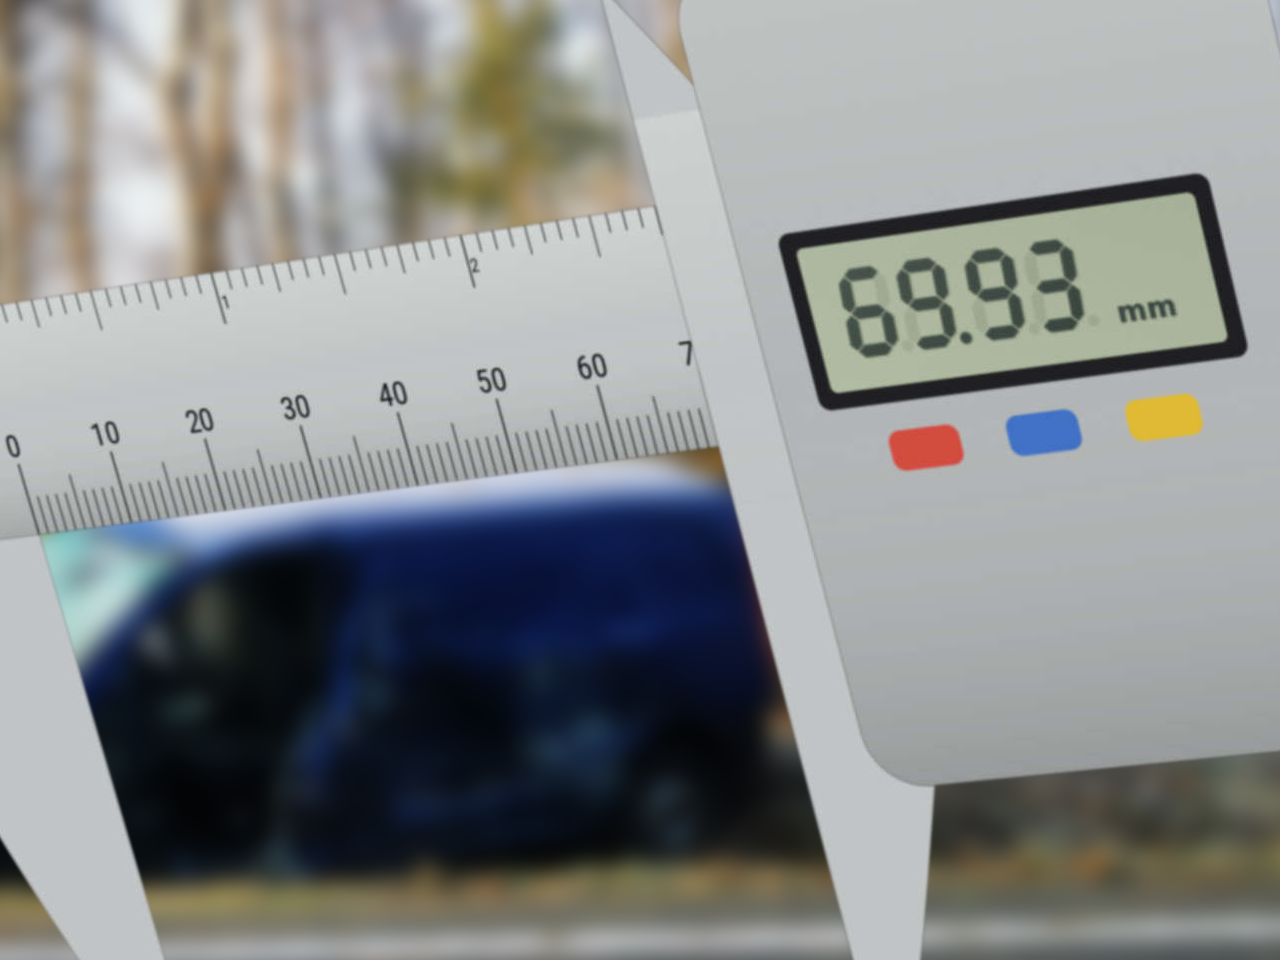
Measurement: 69.93 mm
